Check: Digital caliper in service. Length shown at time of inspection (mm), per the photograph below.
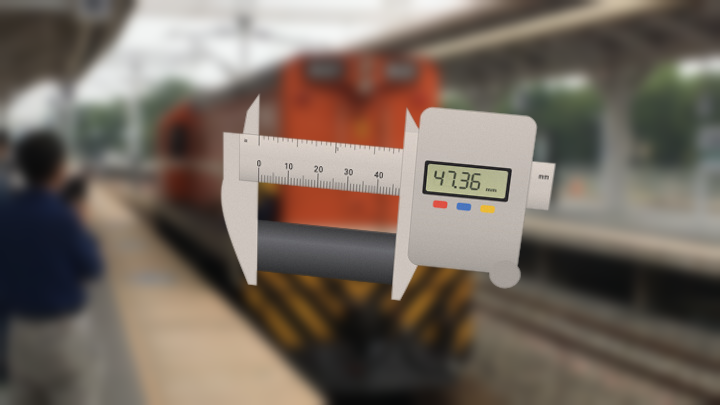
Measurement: 47.36 mm
